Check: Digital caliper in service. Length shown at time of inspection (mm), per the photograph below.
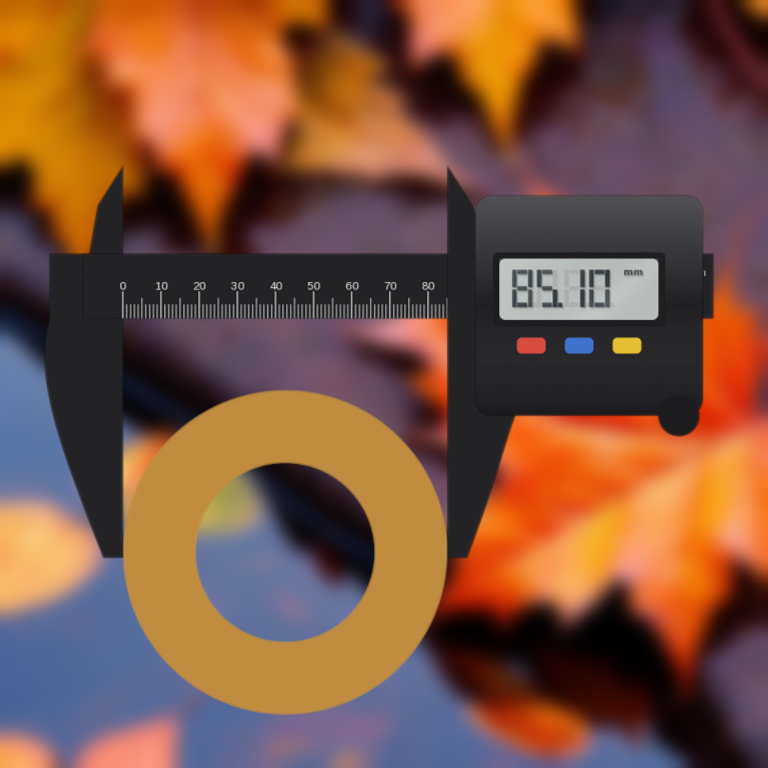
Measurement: 85.10 mm
